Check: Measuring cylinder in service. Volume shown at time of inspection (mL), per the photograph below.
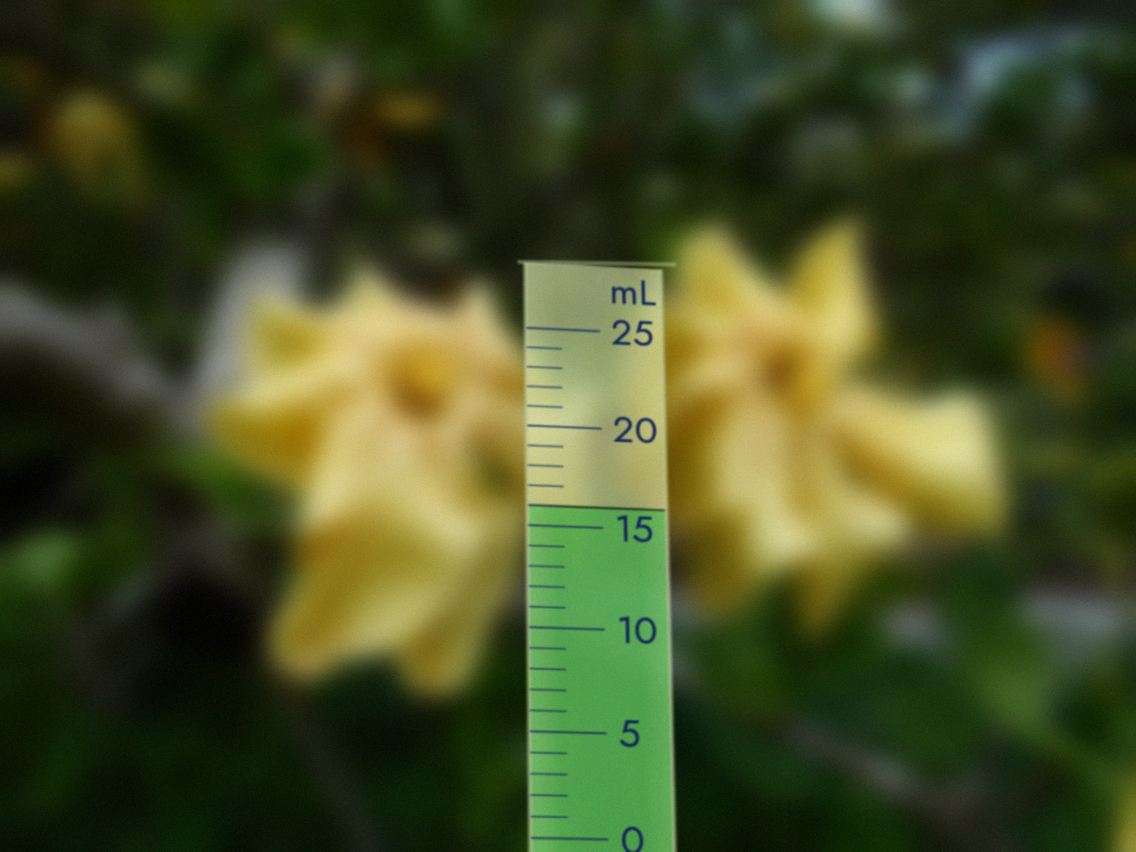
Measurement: 16 mL
